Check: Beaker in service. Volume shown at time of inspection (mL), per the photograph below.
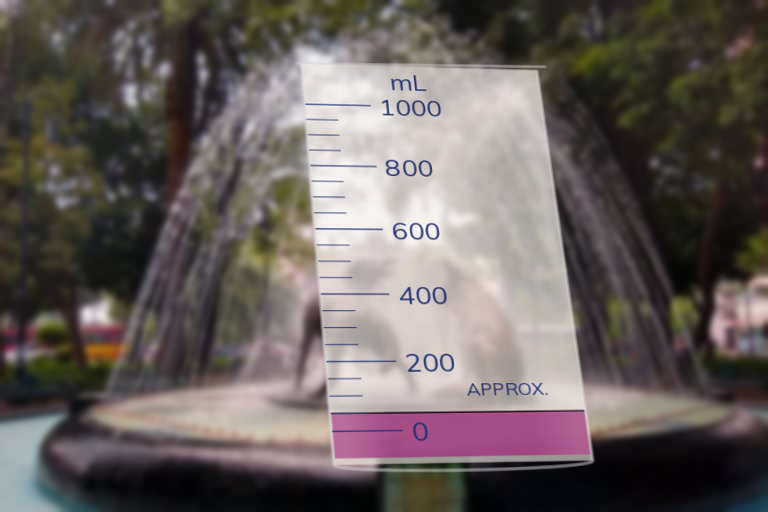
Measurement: 50 mL
